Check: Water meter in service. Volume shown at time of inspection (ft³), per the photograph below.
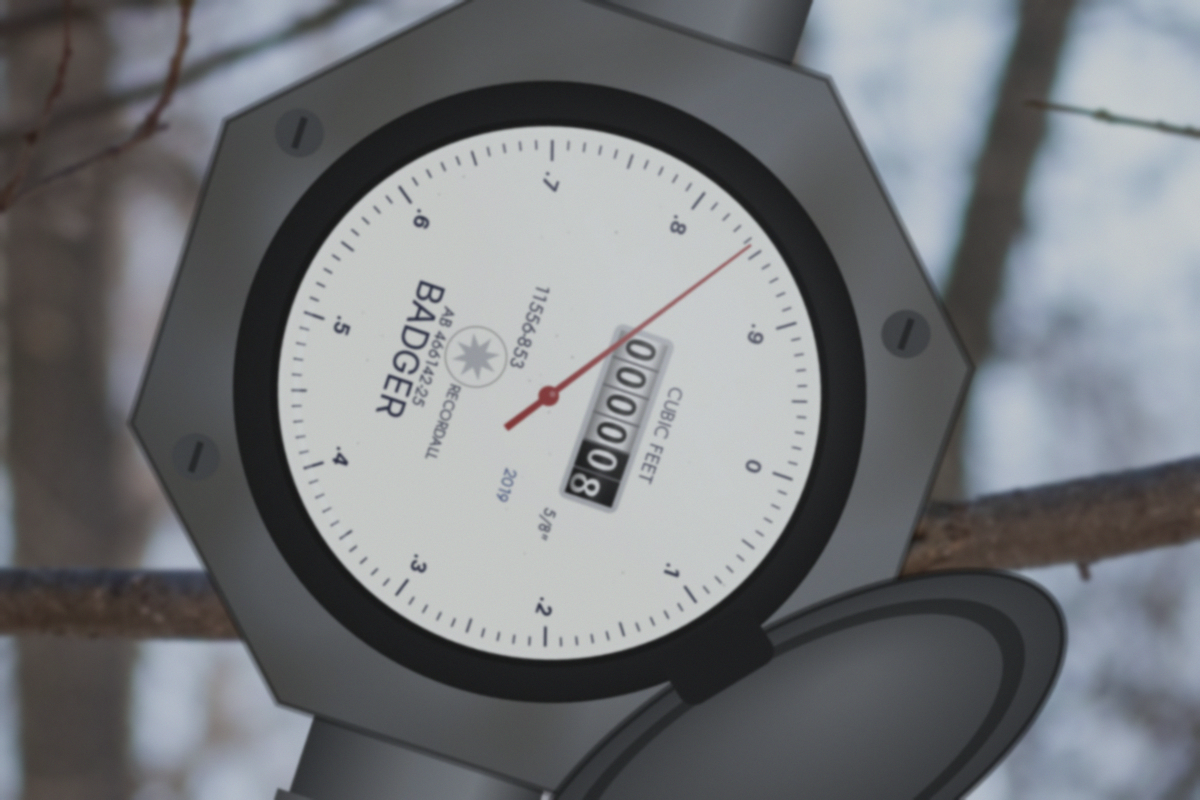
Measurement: 7.84 ft³
